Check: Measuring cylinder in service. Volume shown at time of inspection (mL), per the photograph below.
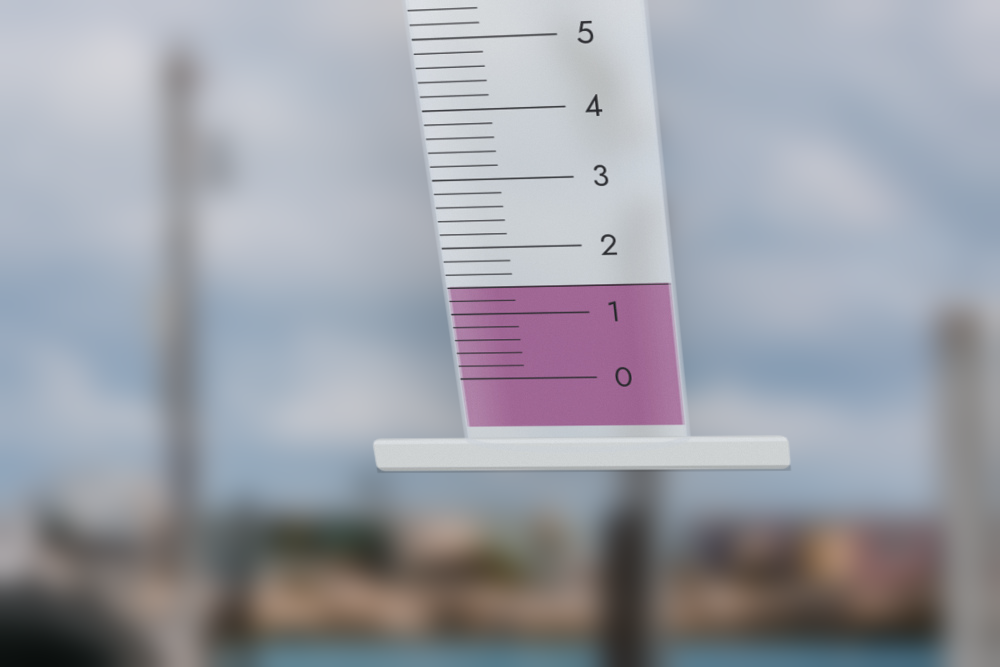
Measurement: 1.4 mL
